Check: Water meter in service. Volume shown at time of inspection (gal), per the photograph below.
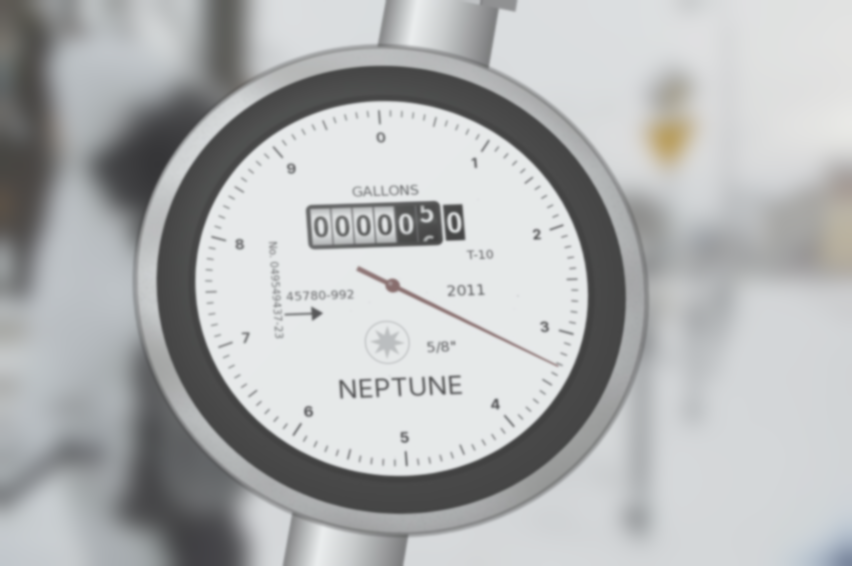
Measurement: 53.3 gal
